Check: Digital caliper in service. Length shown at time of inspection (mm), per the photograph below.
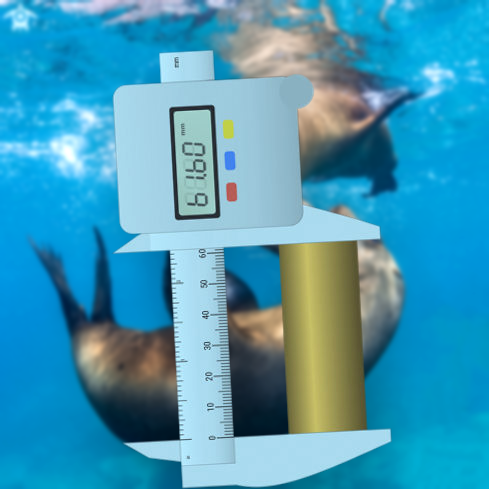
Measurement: 61.60 mm
